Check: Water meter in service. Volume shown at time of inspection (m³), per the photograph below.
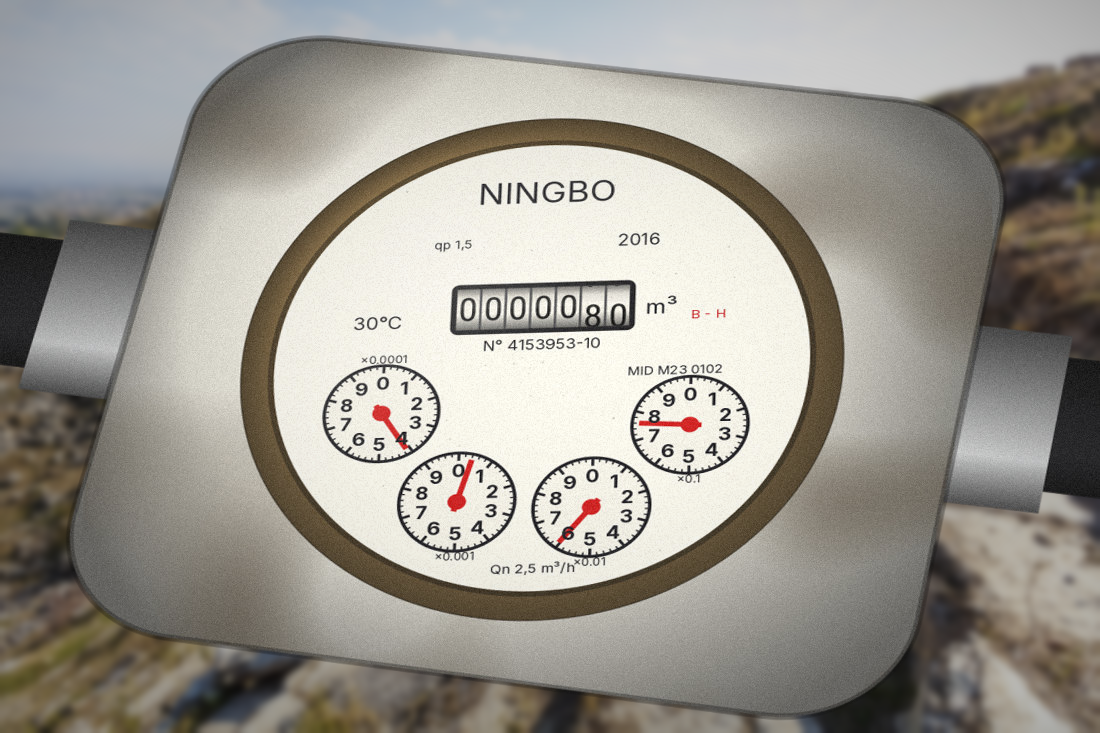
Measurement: 79.7604 m³
